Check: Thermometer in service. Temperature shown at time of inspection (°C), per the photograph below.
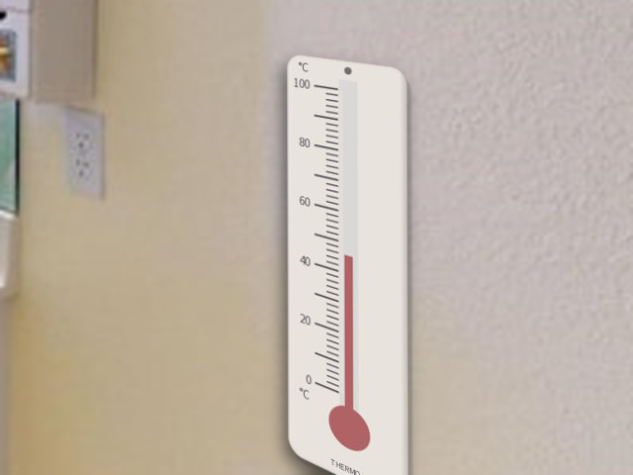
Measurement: 46 °C
